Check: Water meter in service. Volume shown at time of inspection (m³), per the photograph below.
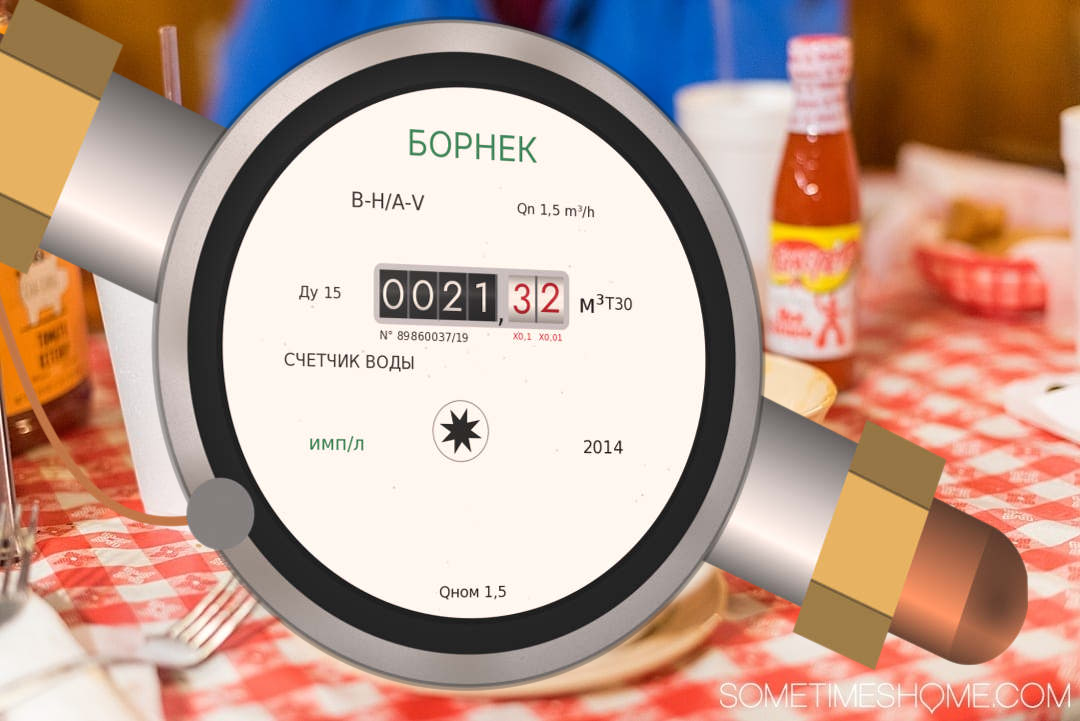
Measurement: 21.32 m³
